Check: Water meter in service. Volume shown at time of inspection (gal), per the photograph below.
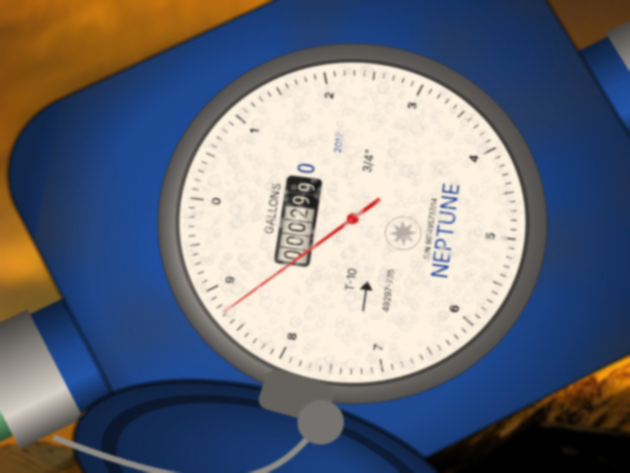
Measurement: 2988.7 gal
